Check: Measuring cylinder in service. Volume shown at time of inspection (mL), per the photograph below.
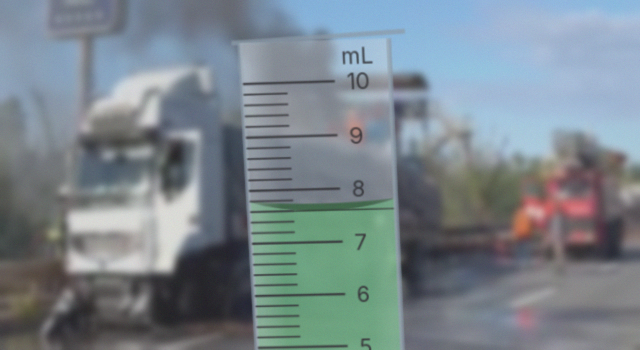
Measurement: 7.6 mL
